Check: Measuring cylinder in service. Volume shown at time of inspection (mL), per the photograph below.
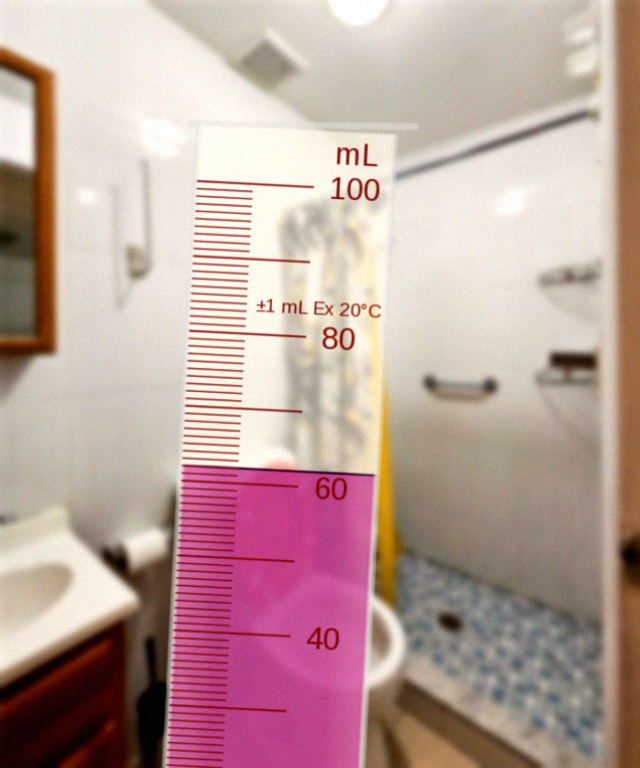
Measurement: 62 mL
